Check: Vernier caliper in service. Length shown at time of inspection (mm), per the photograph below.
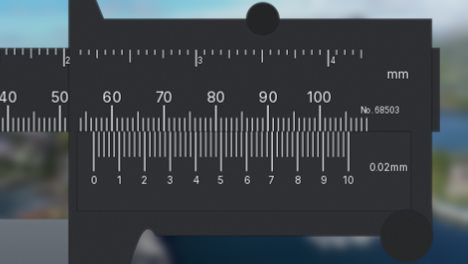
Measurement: 56.5 mm
